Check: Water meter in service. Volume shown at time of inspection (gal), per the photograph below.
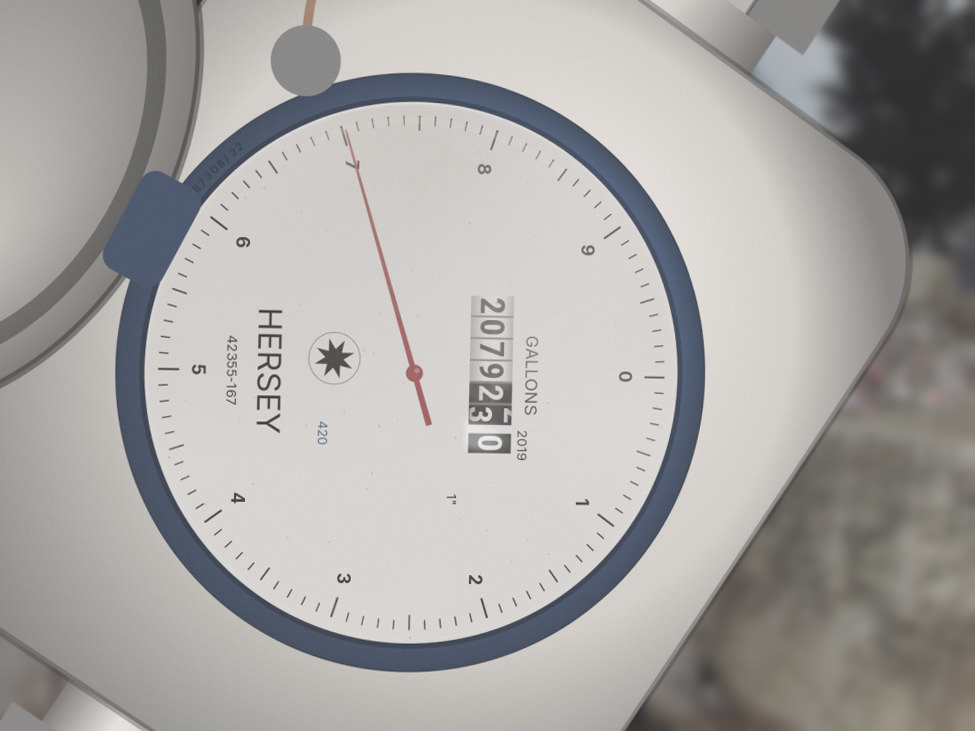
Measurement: 2079227.0 gal
